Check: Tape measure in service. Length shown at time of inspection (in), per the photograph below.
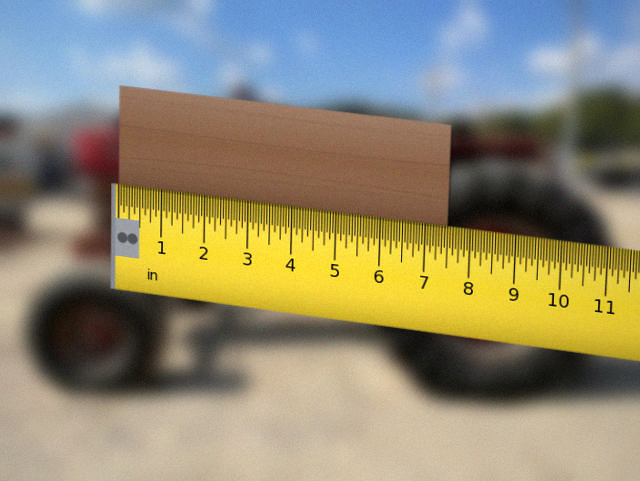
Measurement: 7.5 in
